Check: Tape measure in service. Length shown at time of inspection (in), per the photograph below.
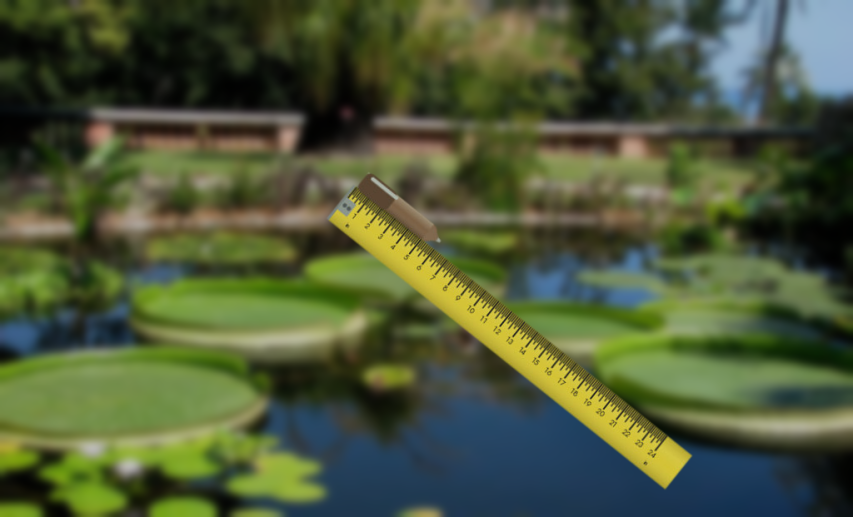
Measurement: 6 in
